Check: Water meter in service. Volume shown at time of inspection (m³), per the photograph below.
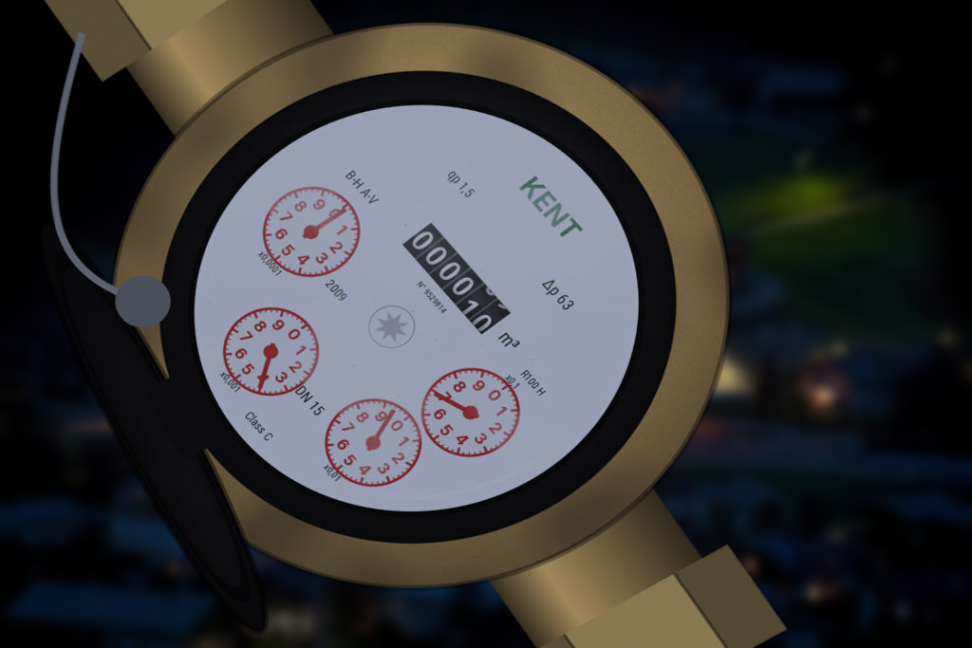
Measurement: 9.6940 m³
